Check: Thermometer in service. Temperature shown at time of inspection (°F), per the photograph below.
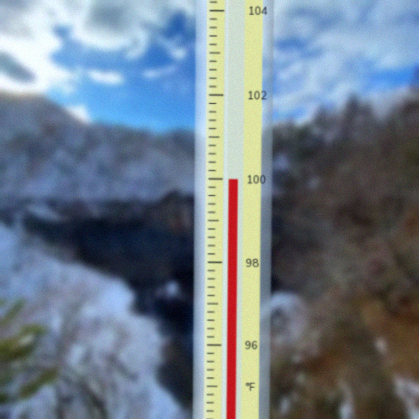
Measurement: 100 °F
